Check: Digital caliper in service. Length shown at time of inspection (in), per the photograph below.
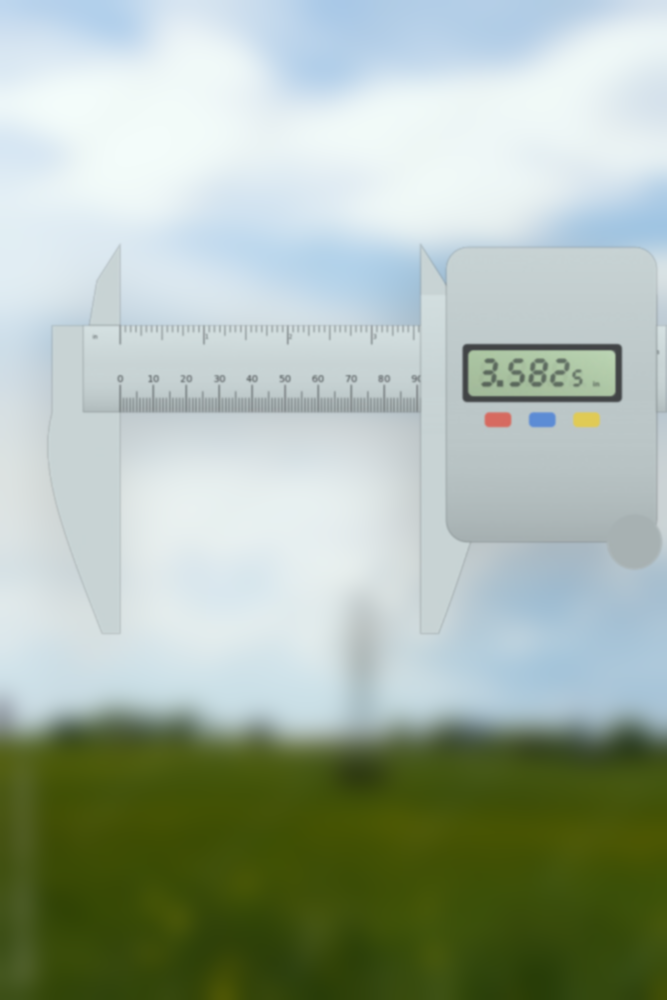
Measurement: 3.5825 in
